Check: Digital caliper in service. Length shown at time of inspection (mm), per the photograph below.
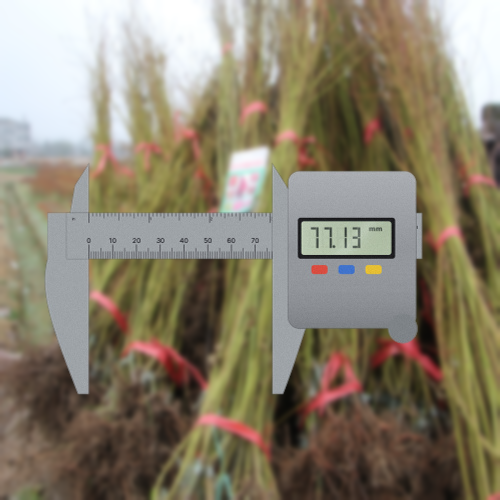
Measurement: 77.13 mm
